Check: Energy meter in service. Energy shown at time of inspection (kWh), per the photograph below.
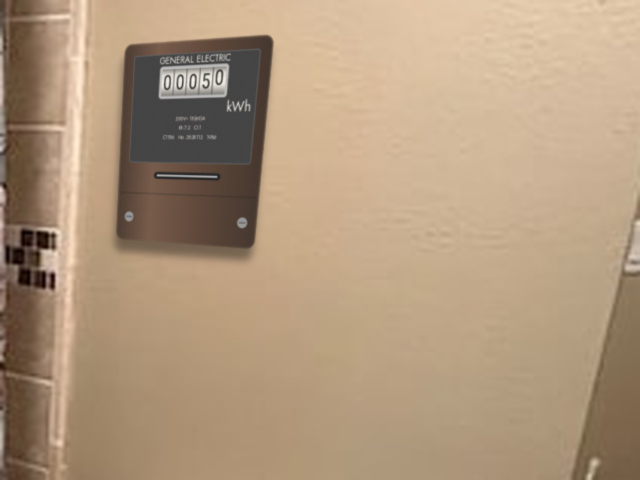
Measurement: 50 kWh
